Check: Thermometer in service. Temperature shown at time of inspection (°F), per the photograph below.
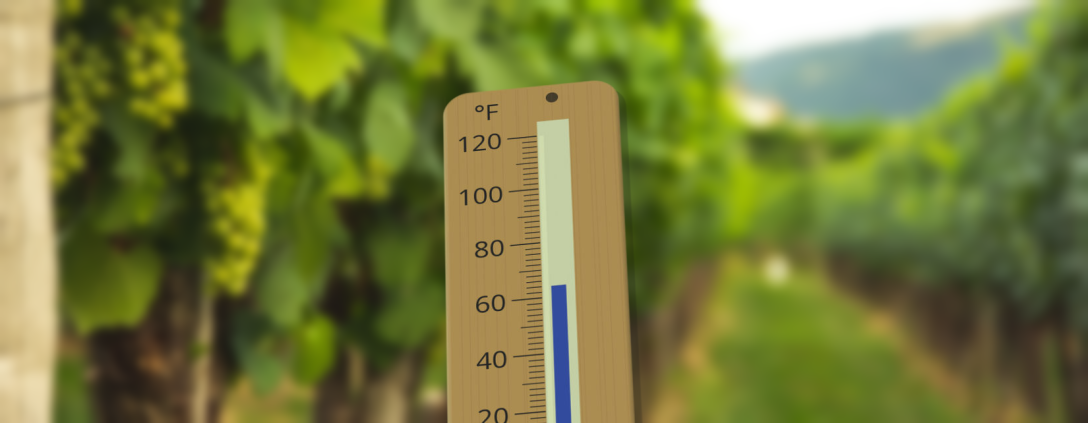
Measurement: 64 °F
